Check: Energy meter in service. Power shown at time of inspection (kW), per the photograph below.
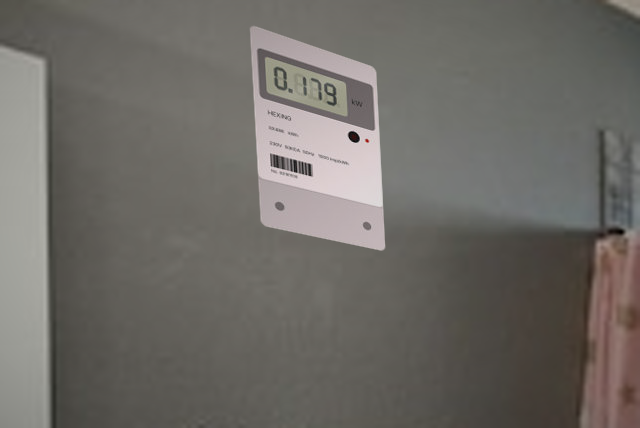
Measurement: 0.179 kW
